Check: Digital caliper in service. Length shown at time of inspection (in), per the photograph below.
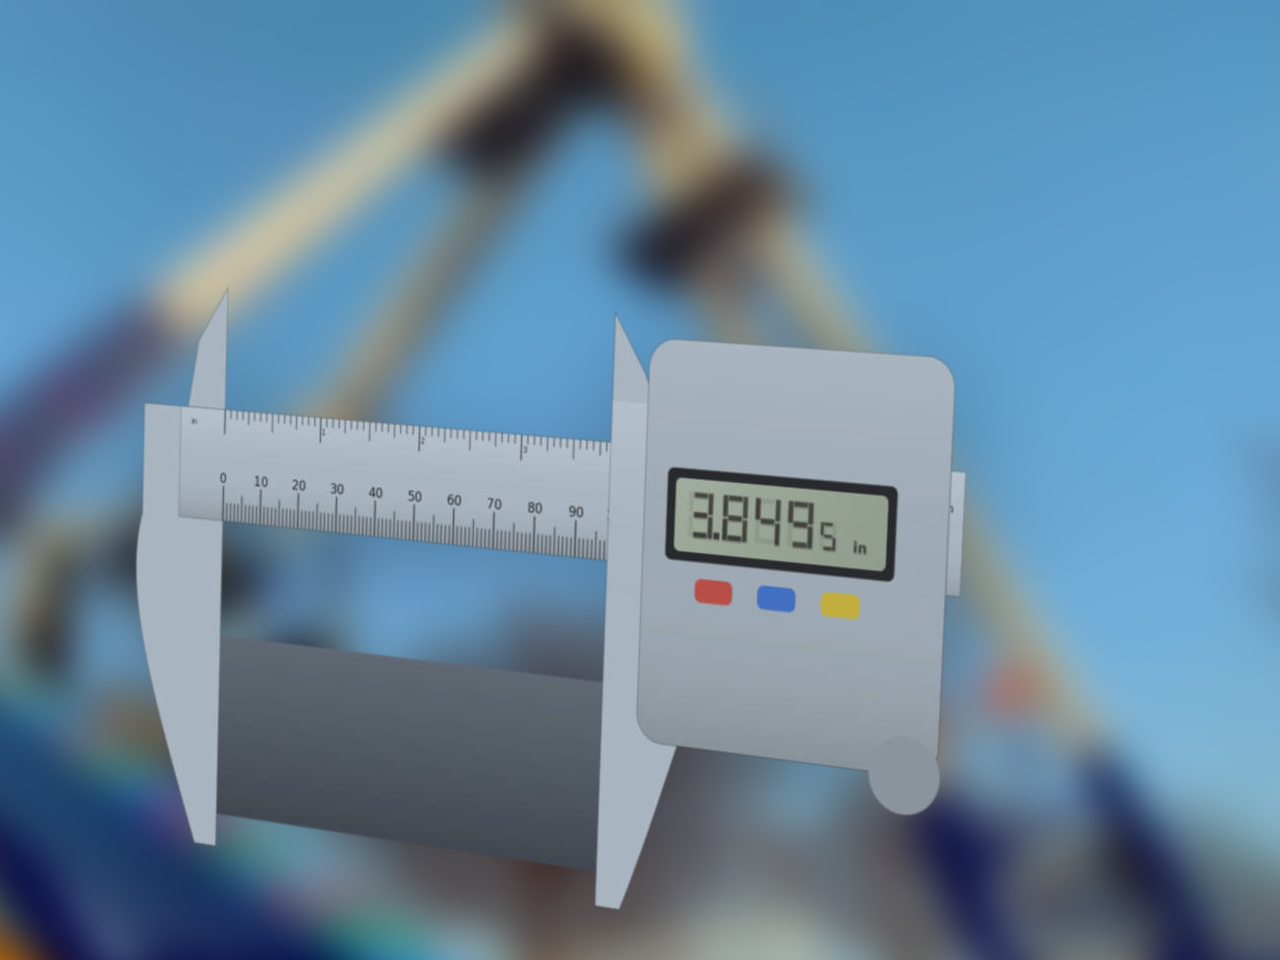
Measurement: 3.8495 in
